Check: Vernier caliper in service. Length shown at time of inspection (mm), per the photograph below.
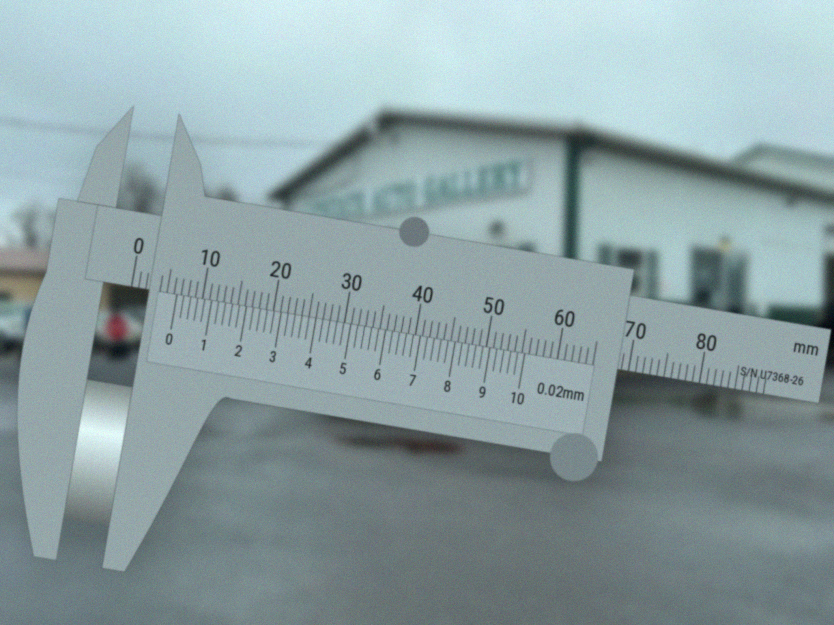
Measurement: 6.4 mm
